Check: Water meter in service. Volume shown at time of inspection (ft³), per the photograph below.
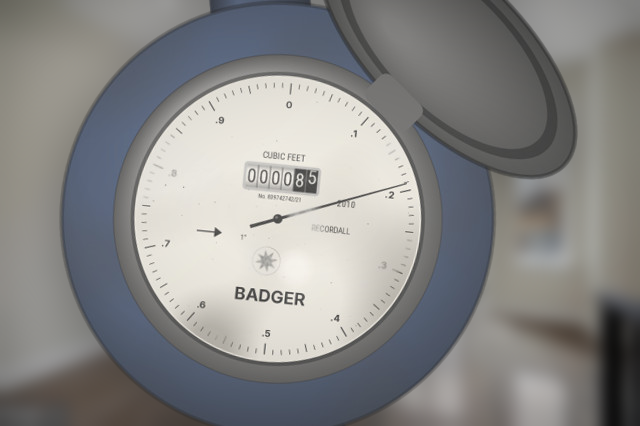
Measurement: 85.19 ft³
